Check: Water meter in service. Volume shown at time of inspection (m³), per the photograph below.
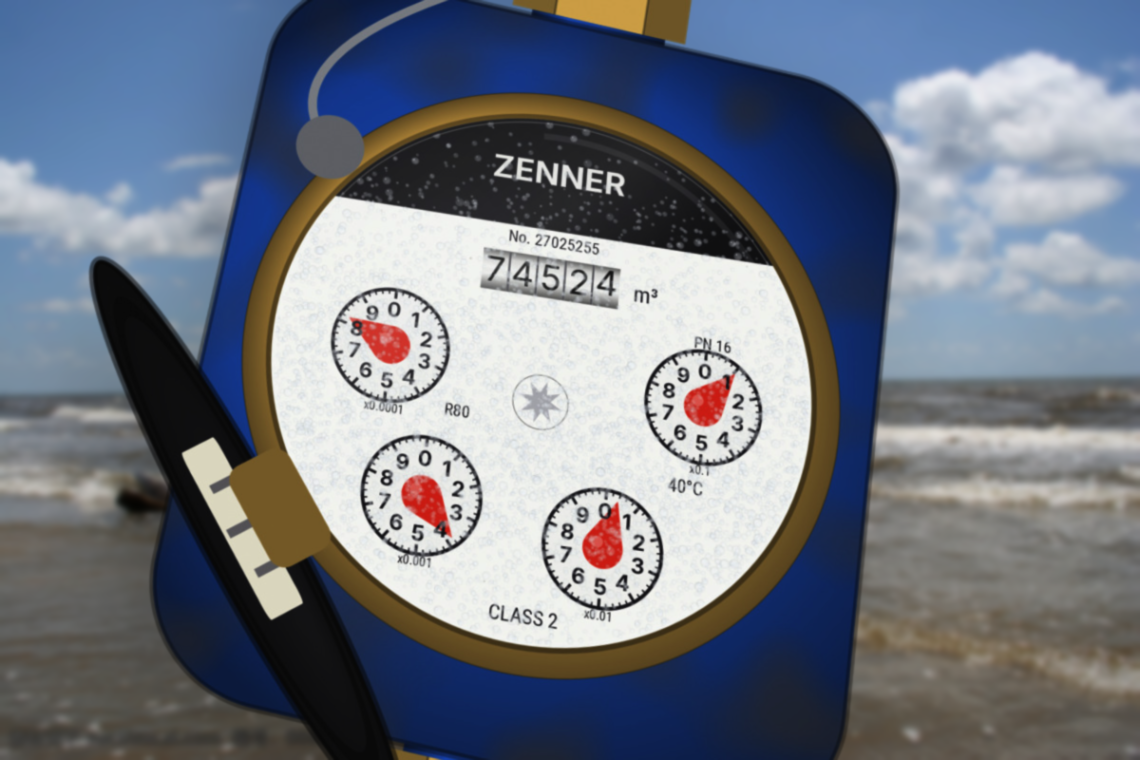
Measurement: 74524.1038 m³
